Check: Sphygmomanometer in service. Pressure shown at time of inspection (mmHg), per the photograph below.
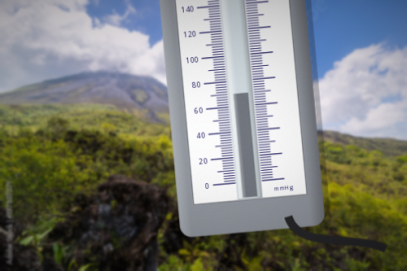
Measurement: 70 mmHg
